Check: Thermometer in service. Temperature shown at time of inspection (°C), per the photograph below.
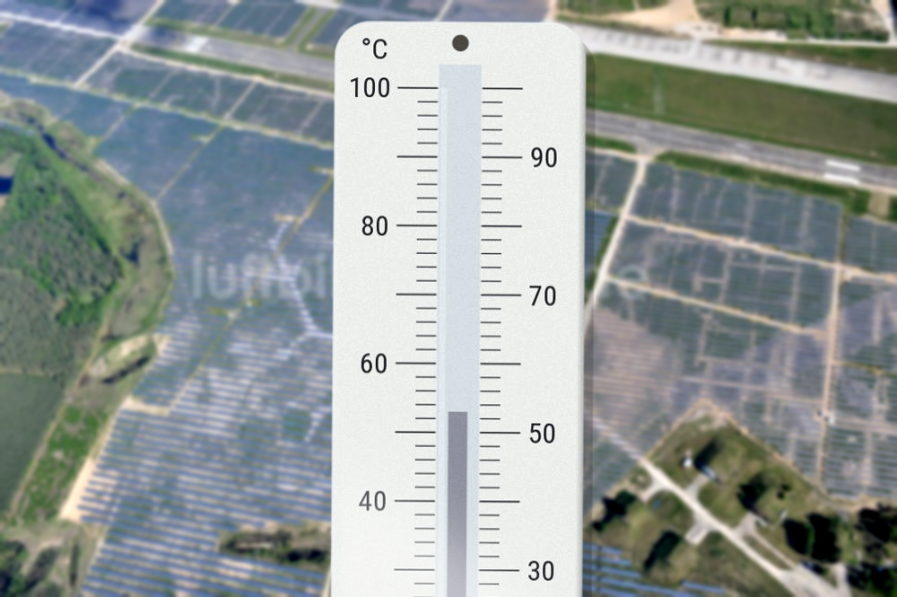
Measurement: 53 °C
